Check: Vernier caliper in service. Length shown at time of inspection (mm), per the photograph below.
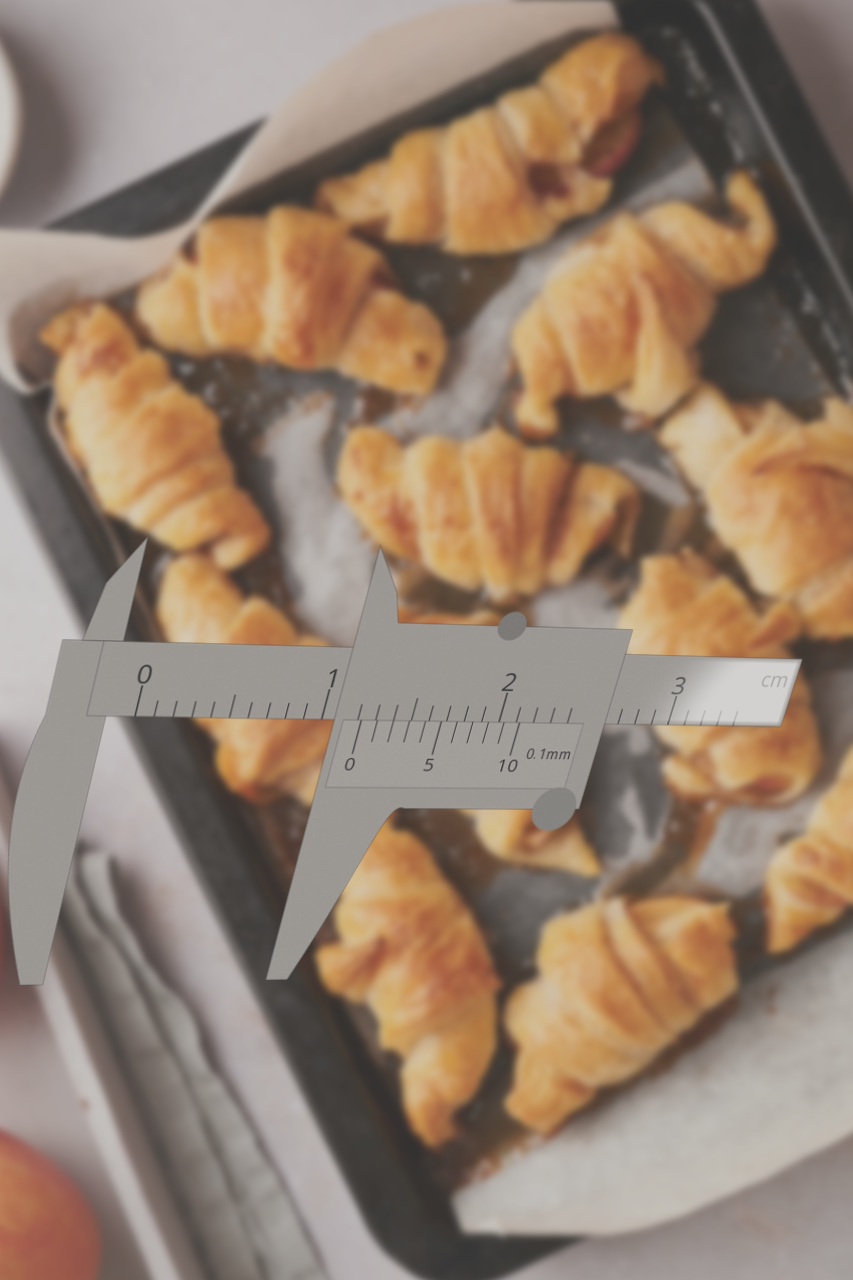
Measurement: 12.2 mm
